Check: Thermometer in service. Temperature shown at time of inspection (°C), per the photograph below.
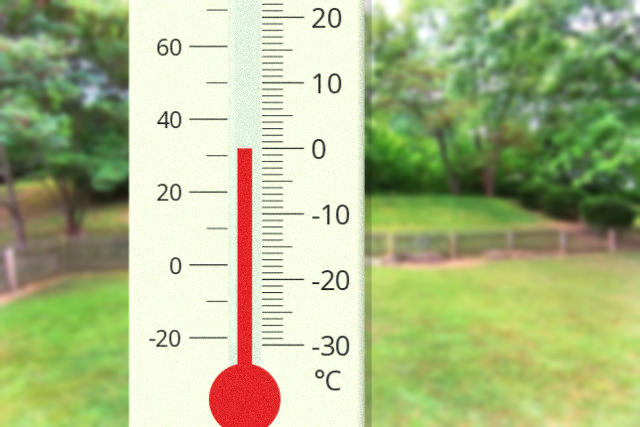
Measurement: 0 °C
